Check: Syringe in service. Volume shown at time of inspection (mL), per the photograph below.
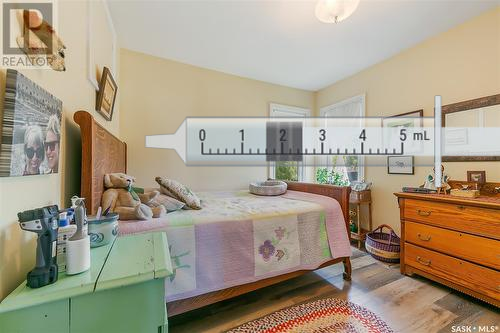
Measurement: 1.6 mL
